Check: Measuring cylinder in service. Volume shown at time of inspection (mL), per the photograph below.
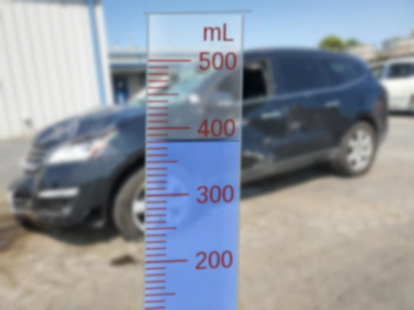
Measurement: 380 mL
